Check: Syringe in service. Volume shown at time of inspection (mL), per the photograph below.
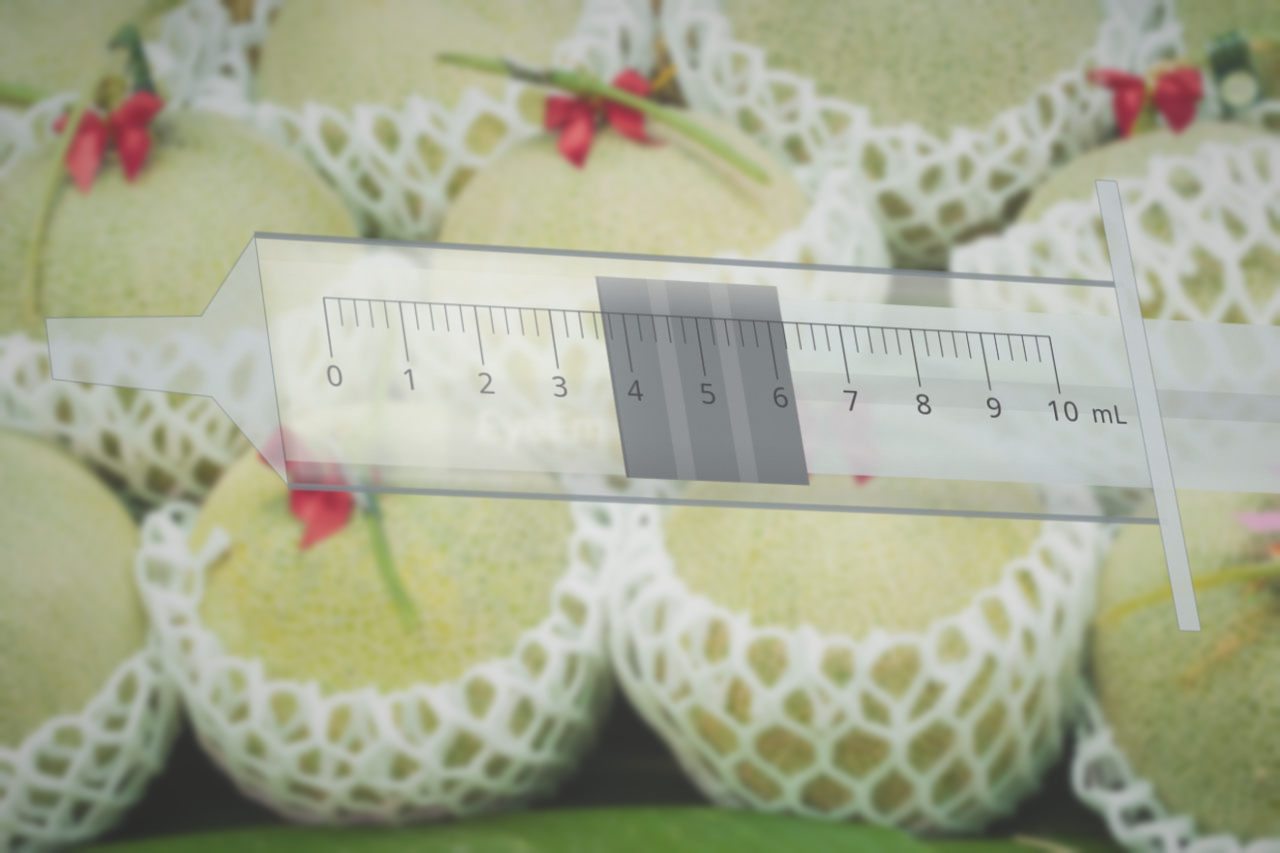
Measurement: 3.7 mL
